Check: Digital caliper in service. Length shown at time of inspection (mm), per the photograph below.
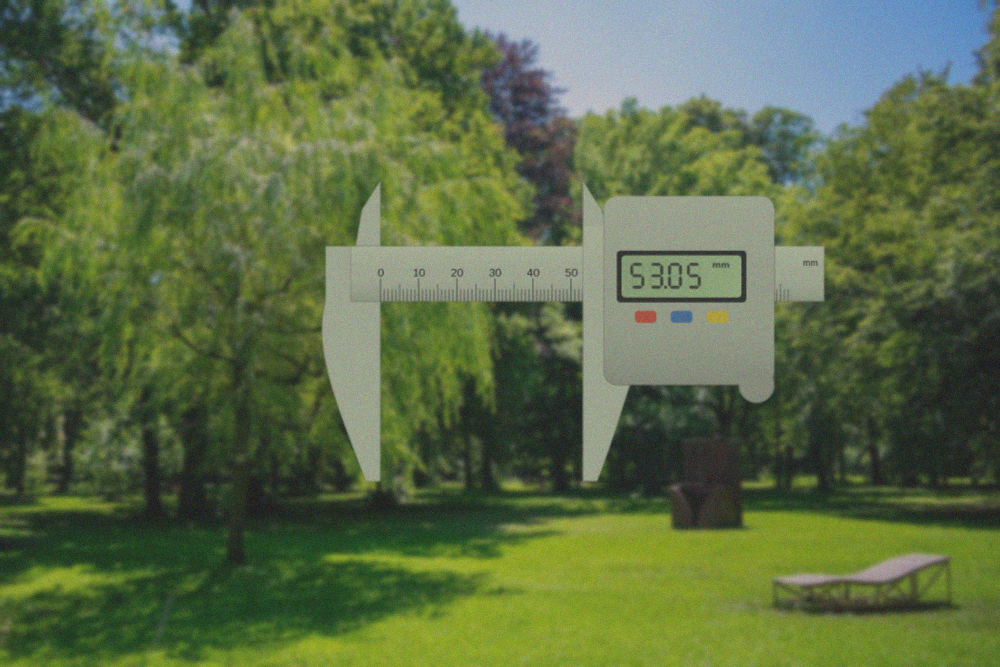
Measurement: 53.05 mm
